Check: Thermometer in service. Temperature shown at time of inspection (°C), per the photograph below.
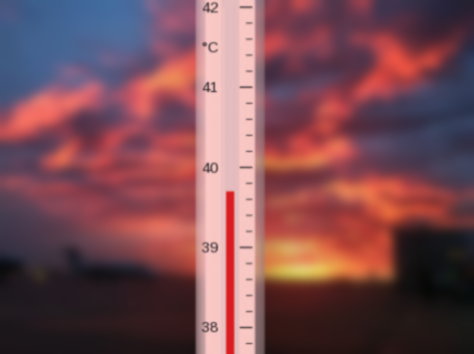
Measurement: 39.7 °C
